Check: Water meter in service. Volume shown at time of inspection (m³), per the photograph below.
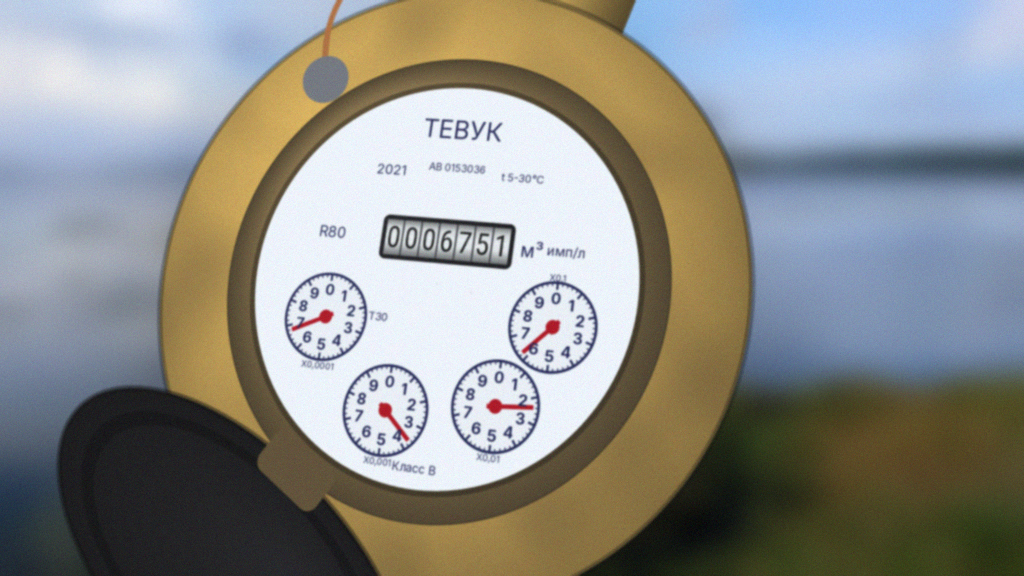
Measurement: 6751.6236 m³
